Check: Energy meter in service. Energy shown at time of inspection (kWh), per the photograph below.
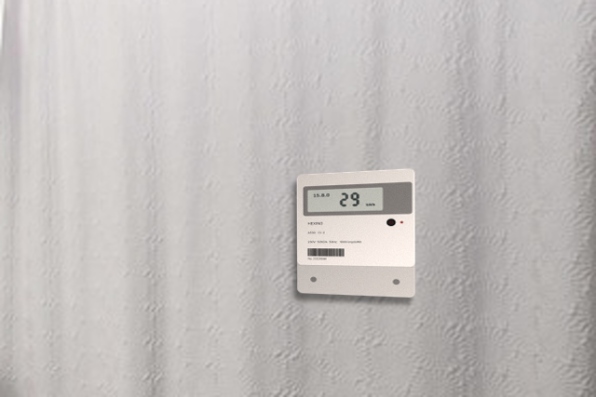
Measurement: 29 kWh
